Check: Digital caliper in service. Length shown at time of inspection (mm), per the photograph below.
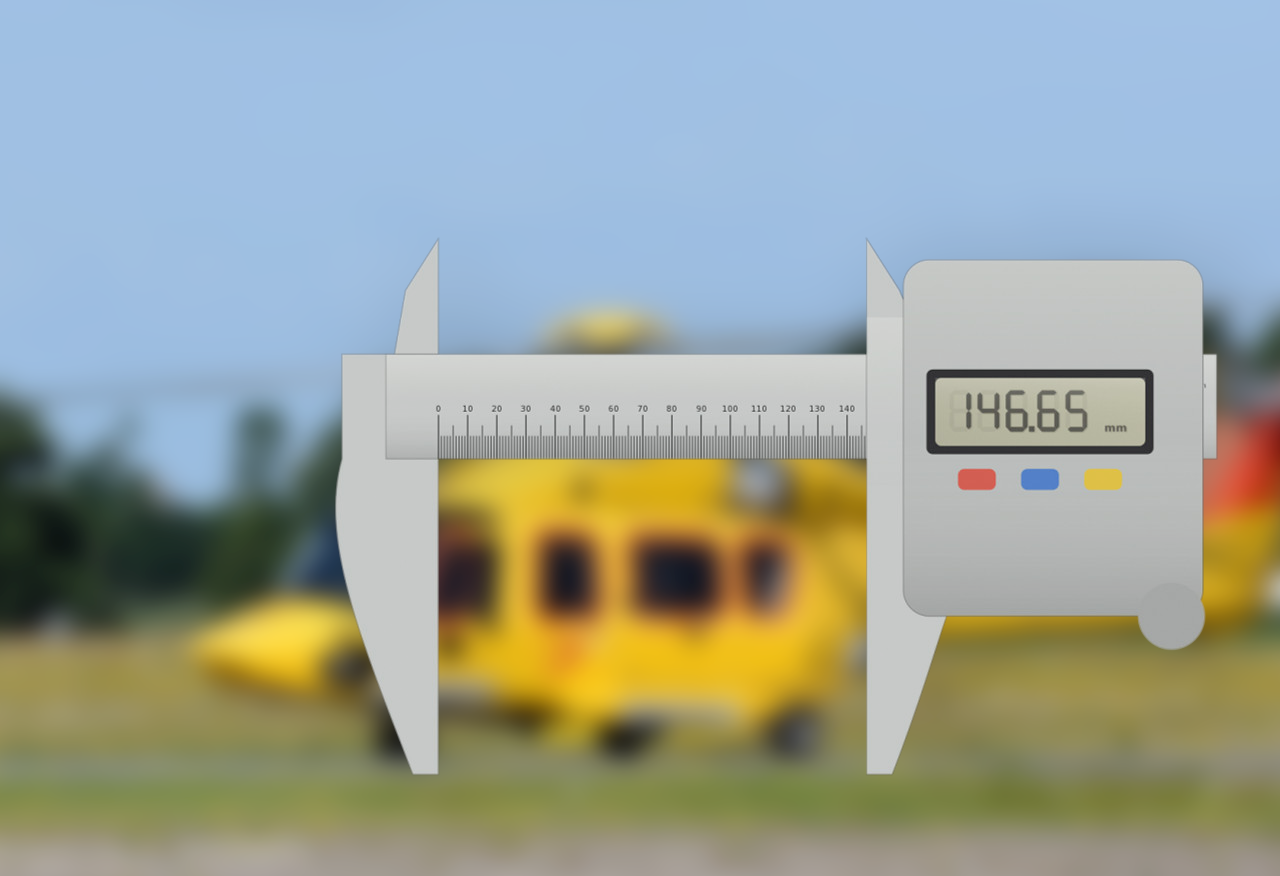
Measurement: 146.65 mm
